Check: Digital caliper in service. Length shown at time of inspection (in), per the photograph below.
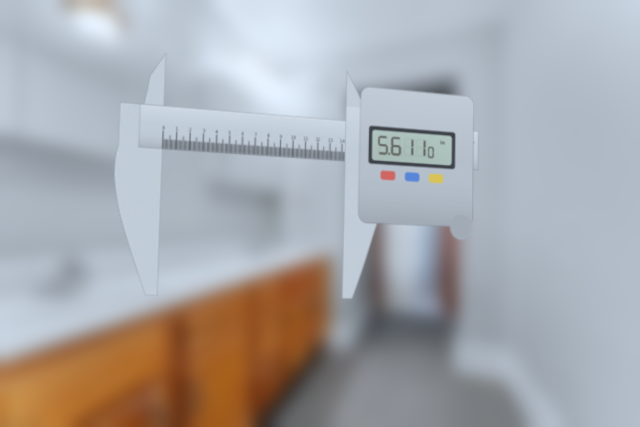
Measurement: 5.6110 in
